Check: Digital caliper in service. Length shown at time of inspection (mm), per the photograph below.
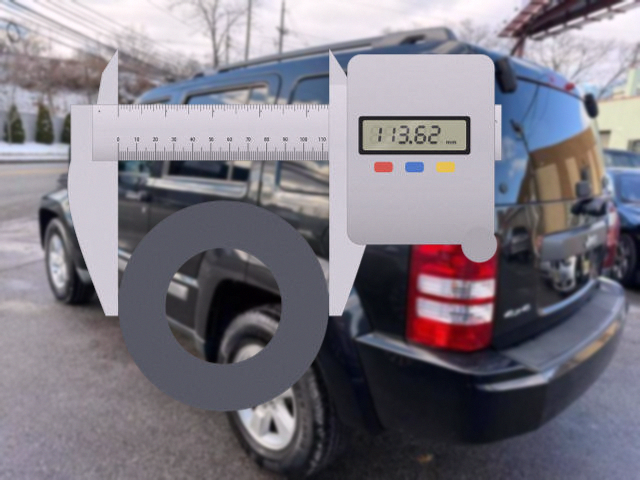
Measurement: 113.62 mm
